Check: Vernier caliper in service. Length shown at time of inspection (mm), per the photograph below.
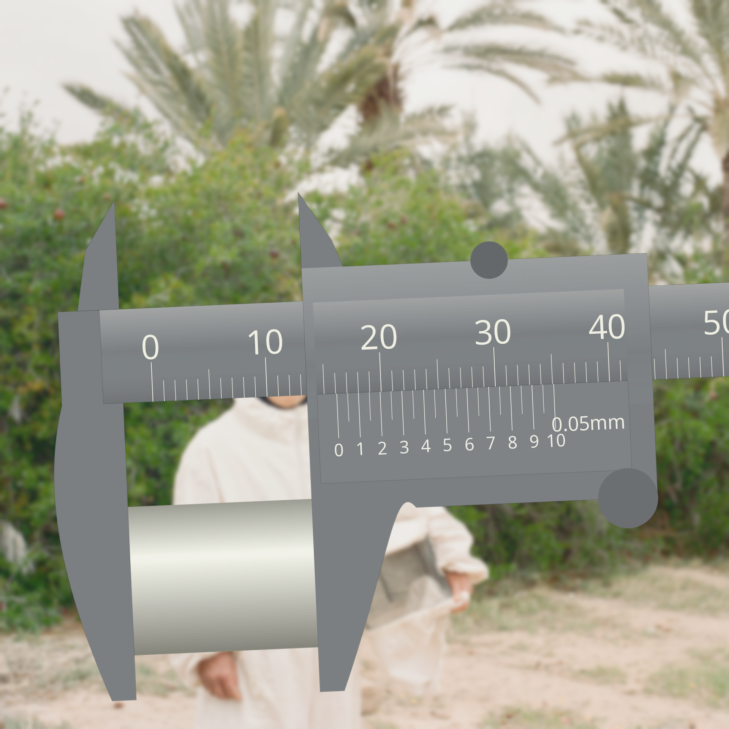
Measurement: 16.1 mm
